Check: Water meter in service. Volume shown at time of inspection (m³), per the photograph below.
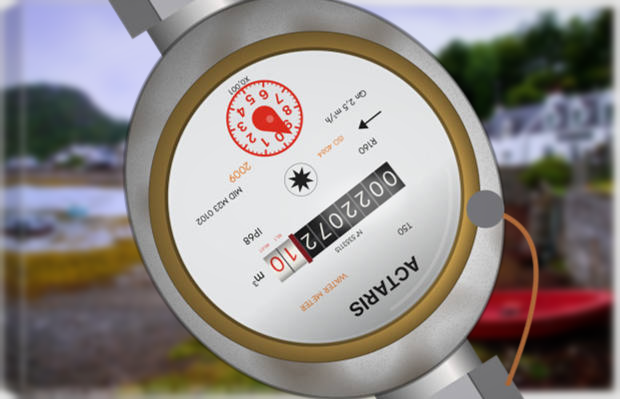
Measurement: 22072.099 m³
